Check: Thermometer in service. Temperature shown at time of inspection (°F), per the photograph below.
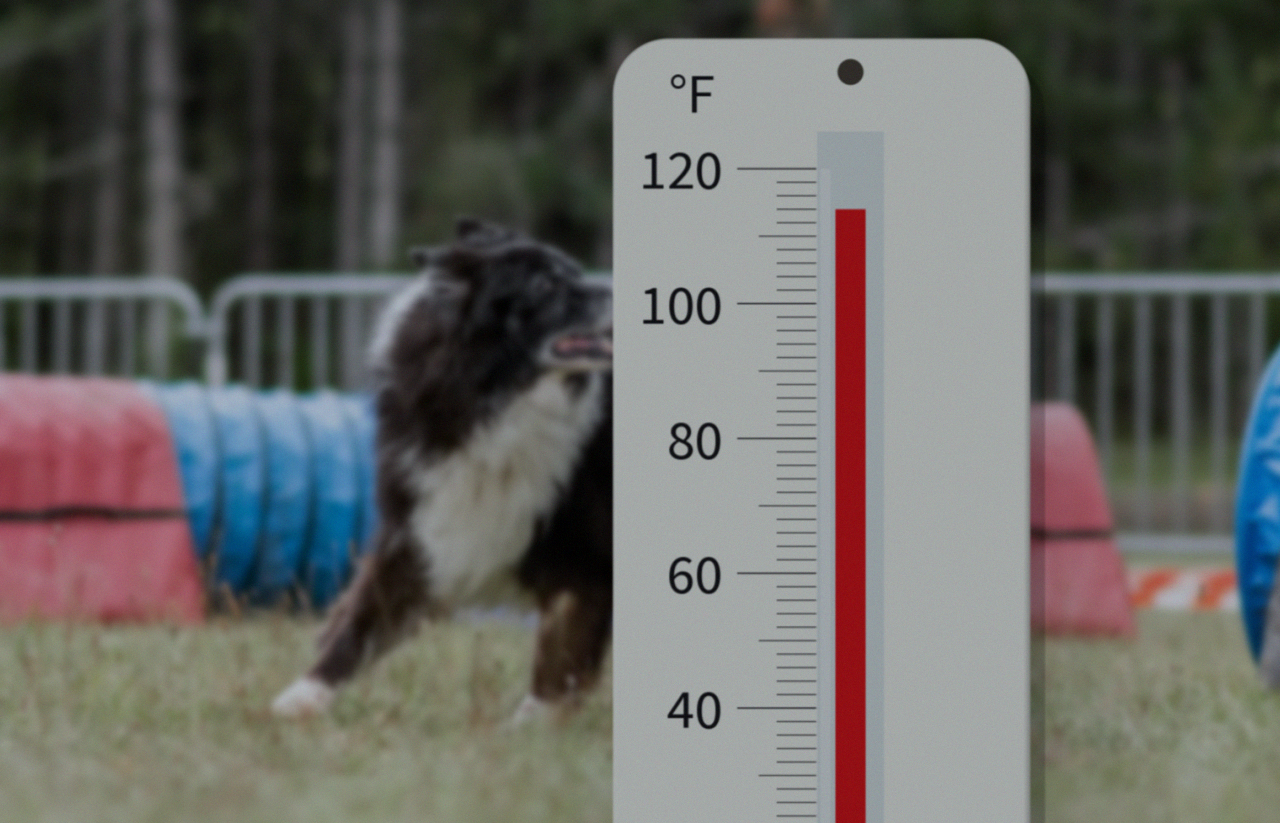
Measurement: 114 °F
